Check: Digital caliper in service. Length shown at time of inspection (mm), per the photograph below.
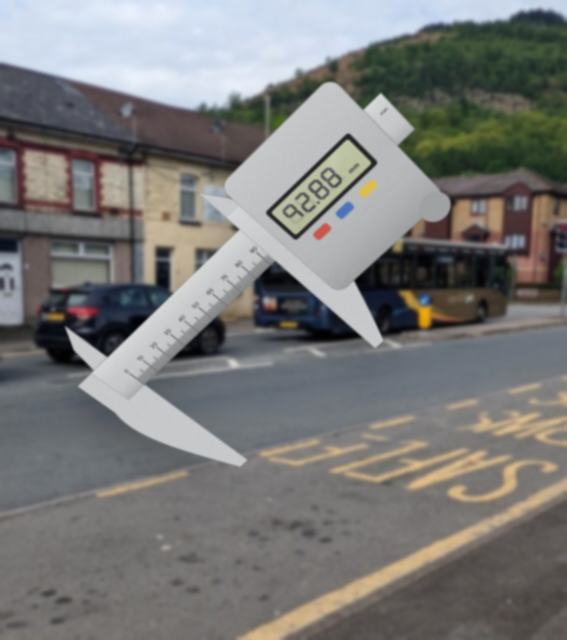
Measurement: 92.88 mm
